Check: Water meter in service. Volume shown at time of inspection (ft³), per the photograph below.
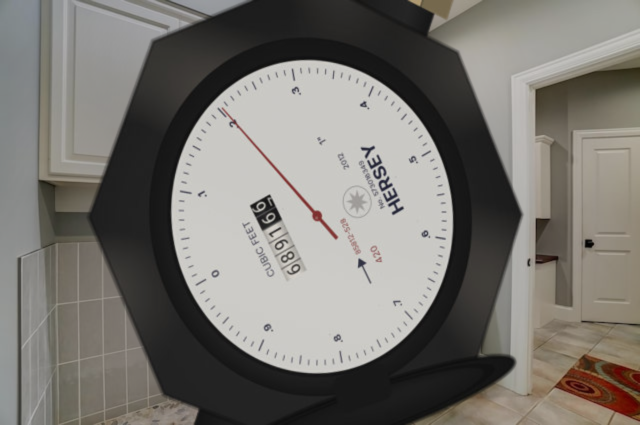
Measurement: 689166.20 ft³
